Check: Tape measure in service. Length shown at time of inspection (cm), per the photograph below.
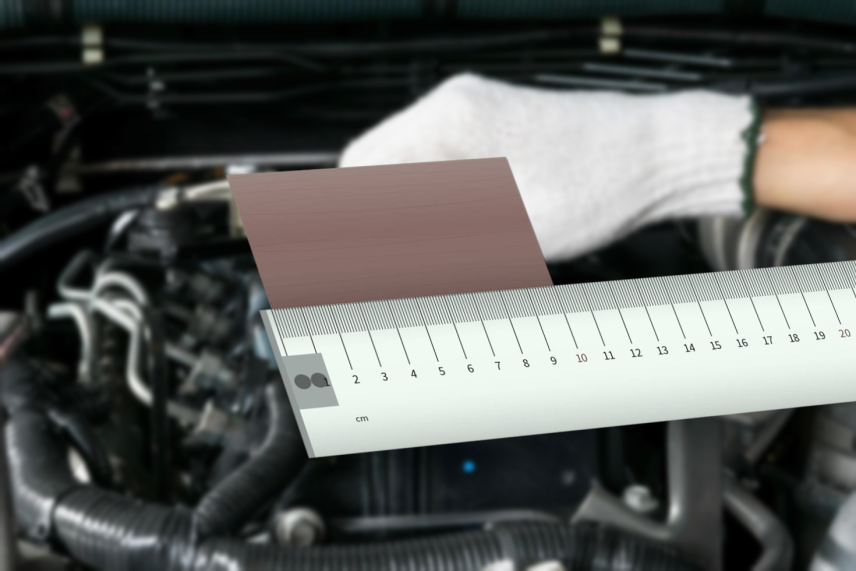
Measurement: 10 cm
